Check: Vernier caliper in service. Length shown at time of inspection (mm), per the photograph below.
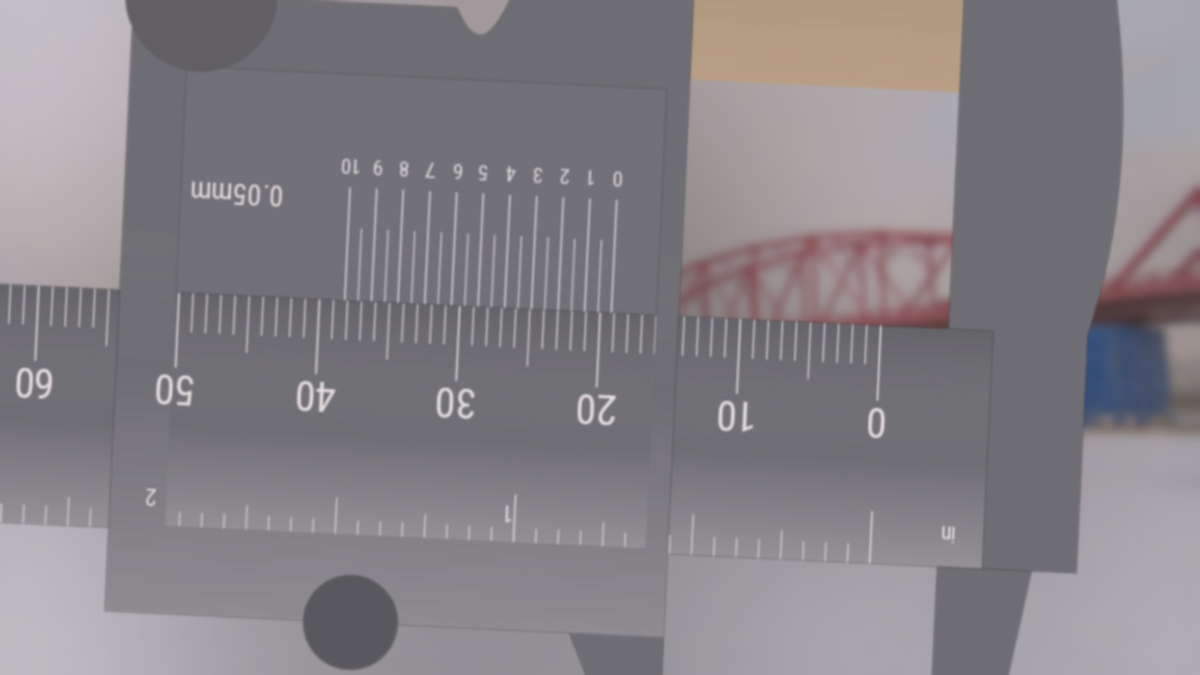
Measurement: 19.2 mm
